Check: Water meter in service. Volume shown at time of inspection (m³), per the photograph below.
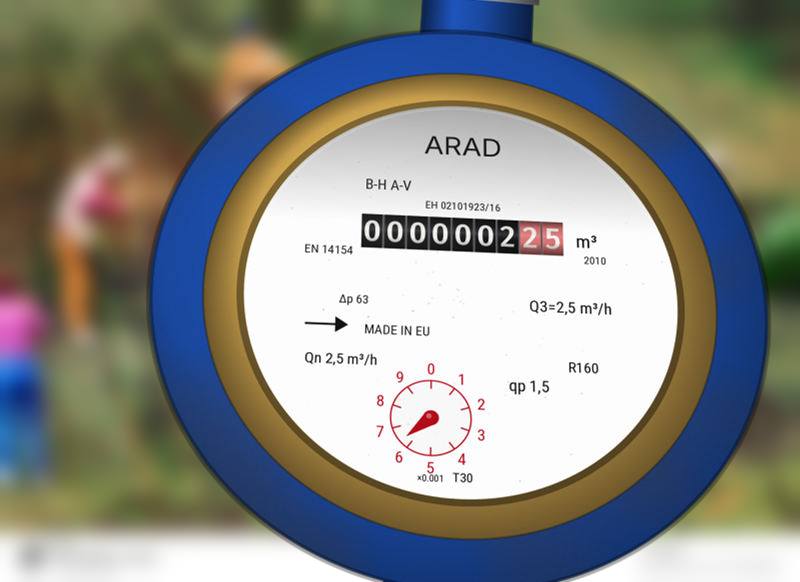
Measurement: 2.256 m³
